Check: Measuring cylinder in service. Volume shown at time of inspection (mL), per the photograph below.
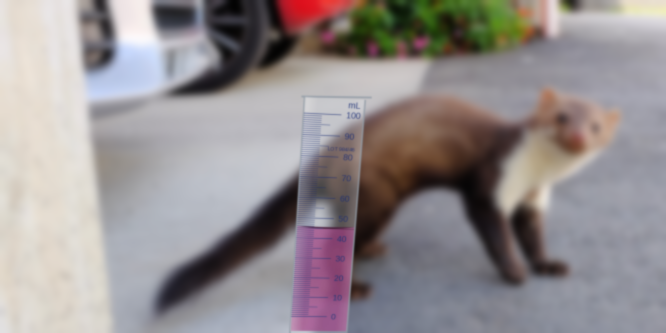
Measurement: 45 mL
